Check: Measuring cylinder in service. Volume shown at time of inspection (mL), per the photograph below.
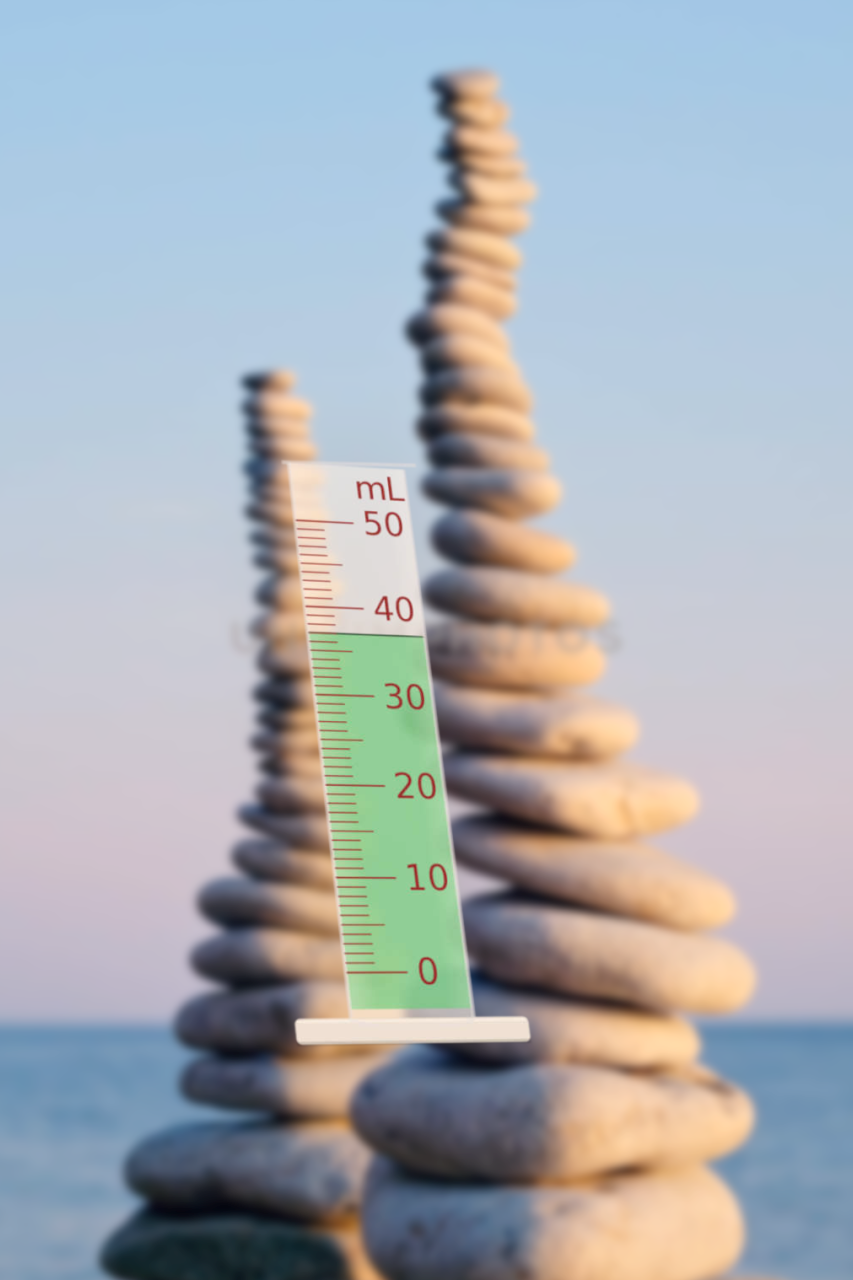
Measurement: 37 mL
